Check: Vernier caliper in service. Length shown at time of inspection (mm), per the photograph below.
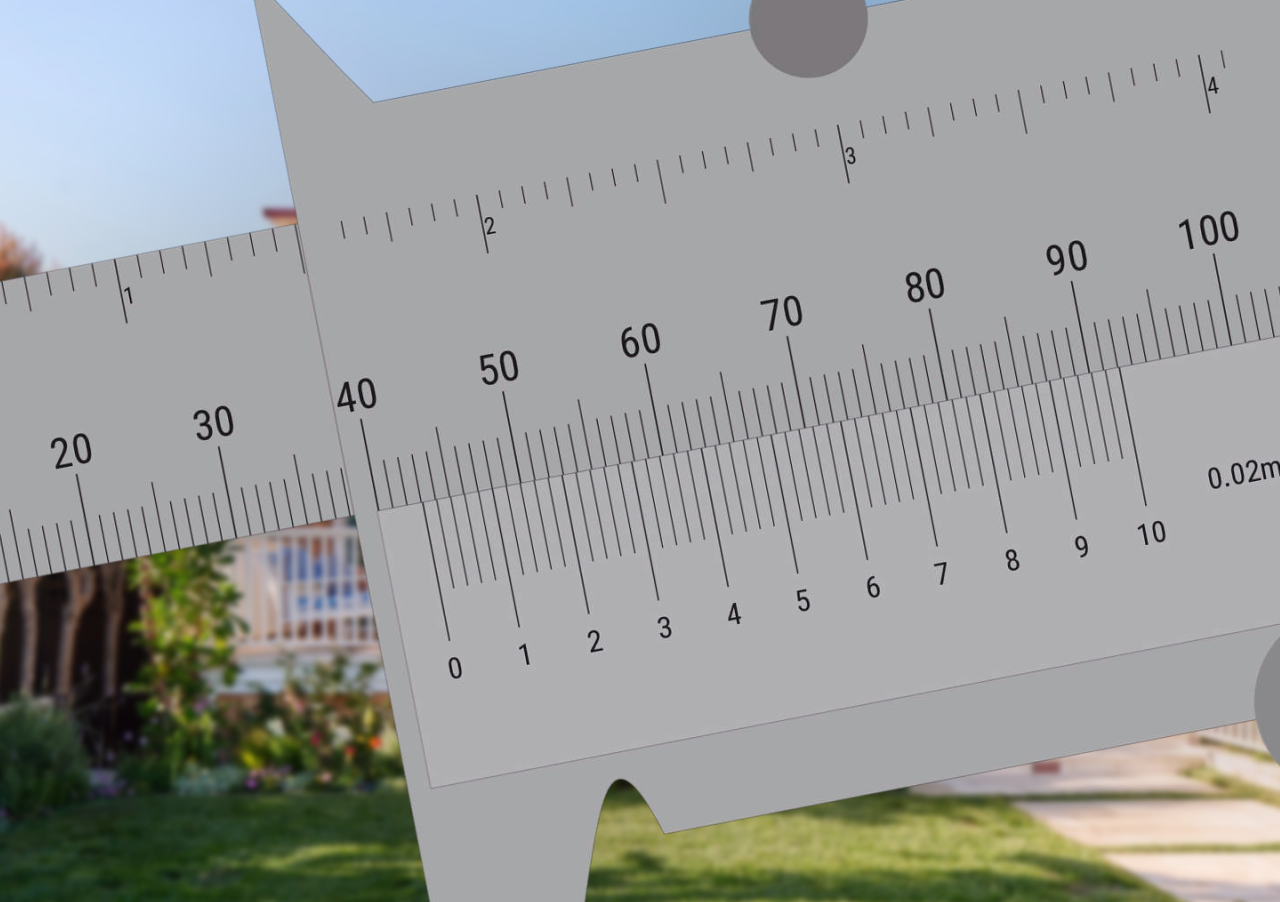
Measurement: 43.1 mm
